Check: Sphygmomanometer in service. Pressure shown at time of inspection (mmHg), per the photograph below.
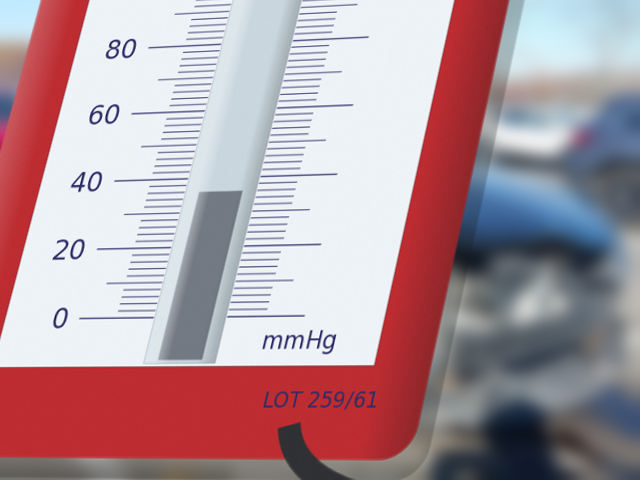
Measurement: 36 mmHg
